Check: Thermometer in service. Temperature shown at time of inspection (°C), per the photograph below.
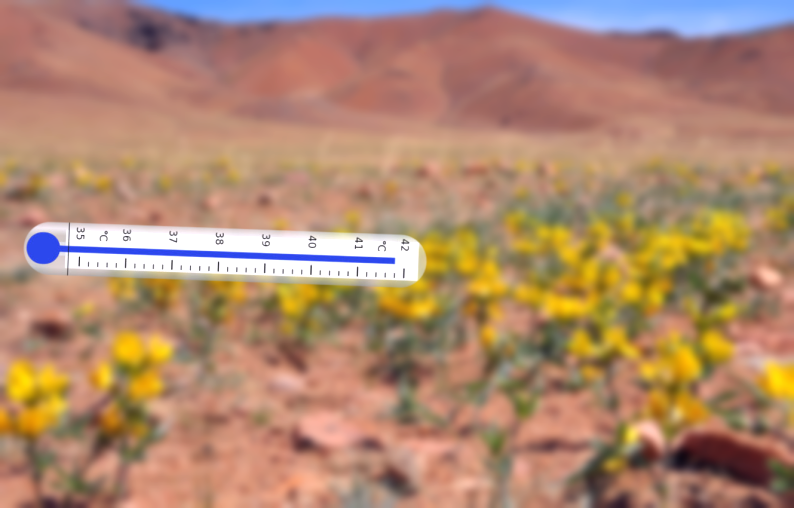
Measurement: 41.8 °C
